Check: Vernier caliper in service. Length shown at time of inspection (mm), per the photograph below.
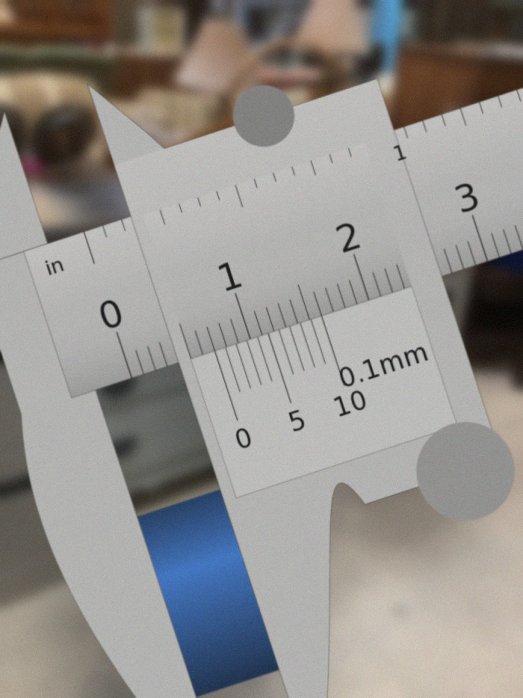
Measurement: 7.0 mm
